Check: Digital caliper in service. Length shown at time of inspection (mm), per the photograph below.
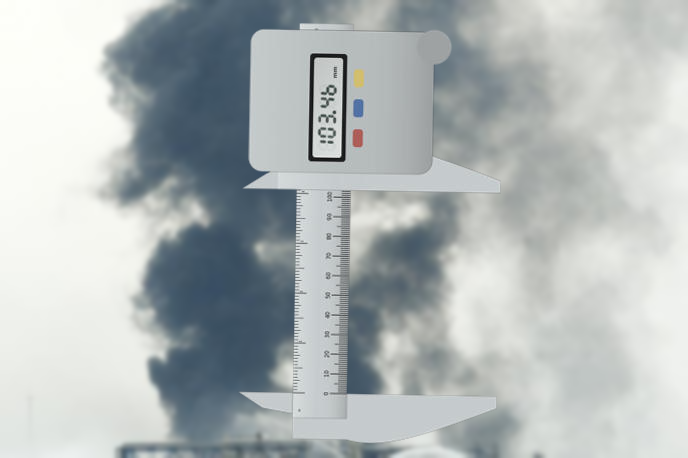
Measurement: 103.46 mm
